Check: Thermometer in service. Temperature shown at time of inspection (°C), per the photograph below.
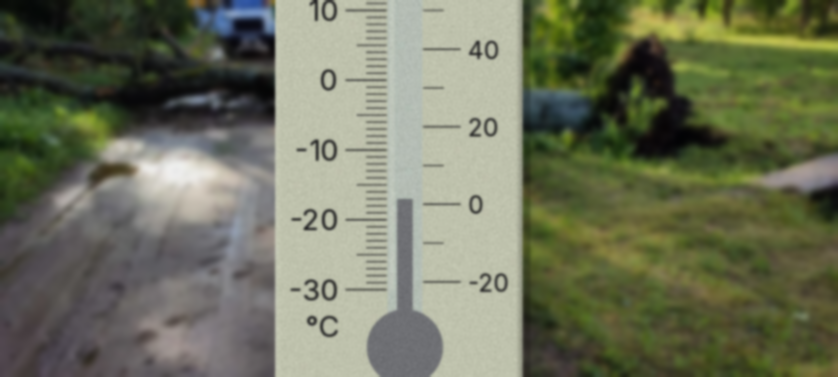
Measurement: -17 °C
